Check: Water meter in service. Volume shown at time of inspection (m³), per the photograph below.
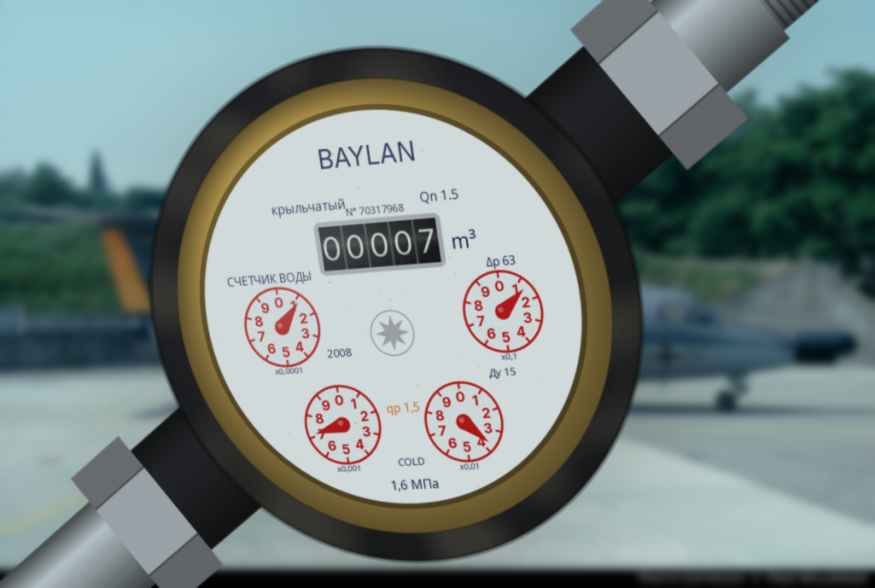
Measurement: 7.1371 m³
